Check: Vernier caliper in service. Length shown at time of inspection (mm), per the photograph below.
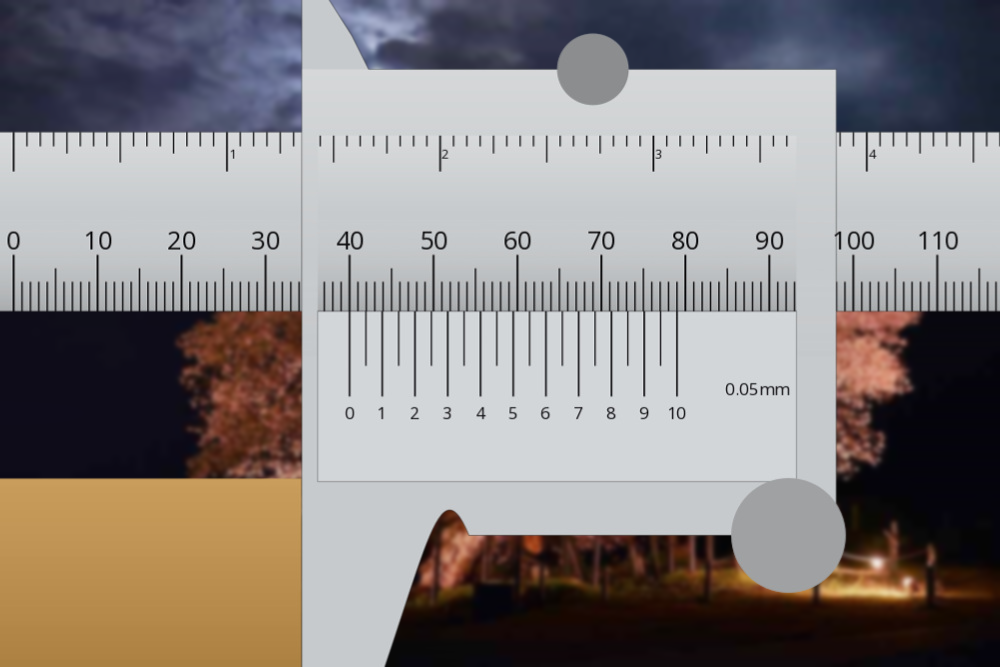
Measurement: 40.0 mm
